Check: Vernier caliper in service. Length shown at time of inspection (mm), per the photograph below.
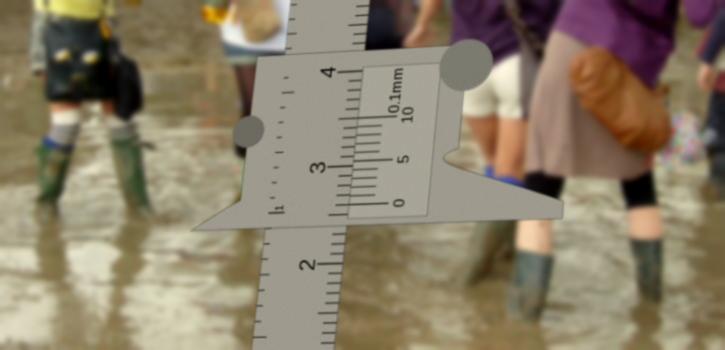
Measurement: 26.0 mm
